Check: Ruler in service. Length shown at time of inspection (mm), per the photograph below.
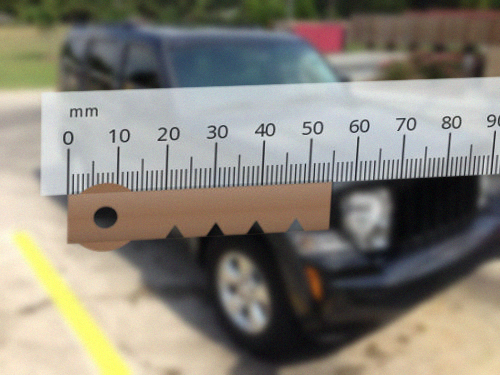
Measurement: 55 mm
